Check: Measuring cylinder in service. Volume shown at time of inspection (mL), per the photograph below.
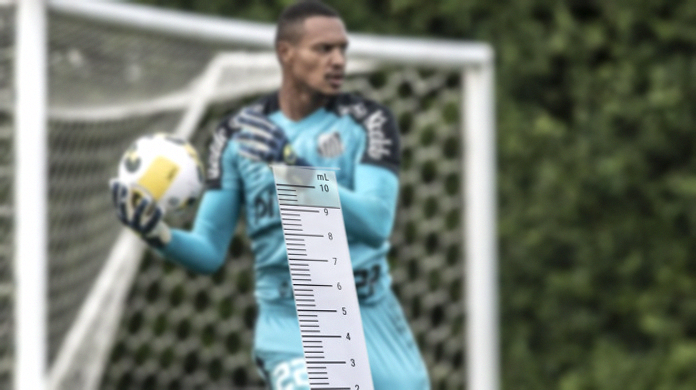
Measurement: 9.2 mL
